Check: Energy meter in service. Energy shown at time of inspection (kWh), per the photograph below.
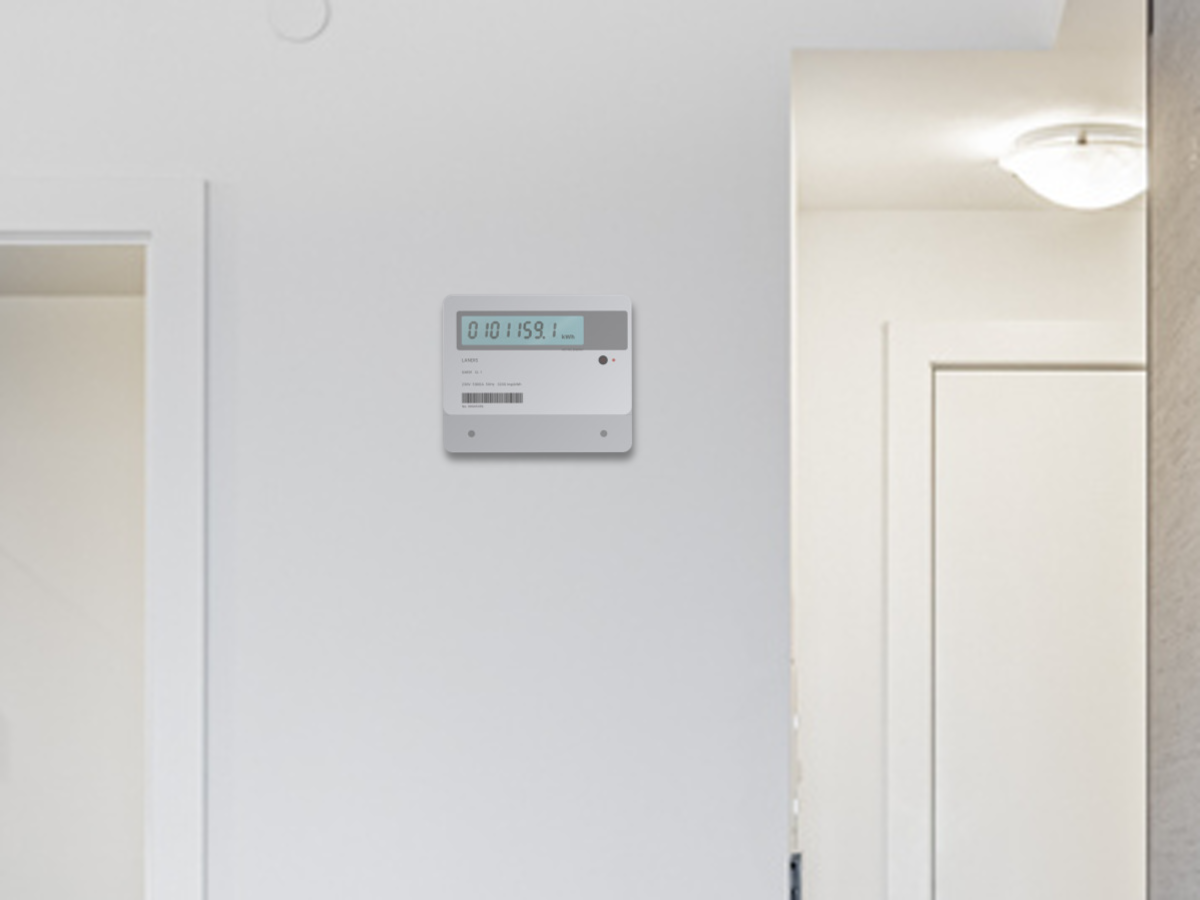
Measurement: 101159.1 kWh
